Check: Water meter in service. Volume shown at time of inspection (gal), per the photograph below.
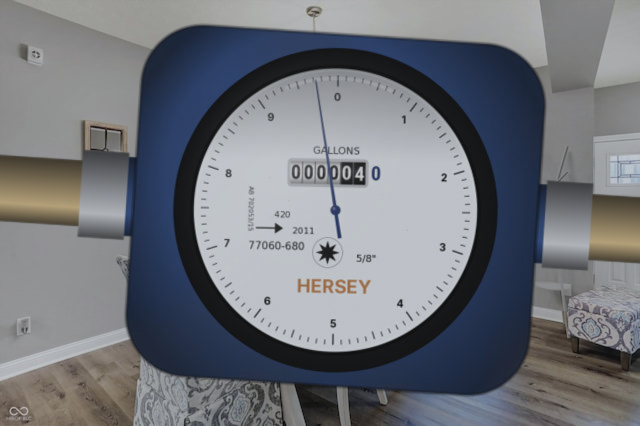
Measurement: 39.7 gal
